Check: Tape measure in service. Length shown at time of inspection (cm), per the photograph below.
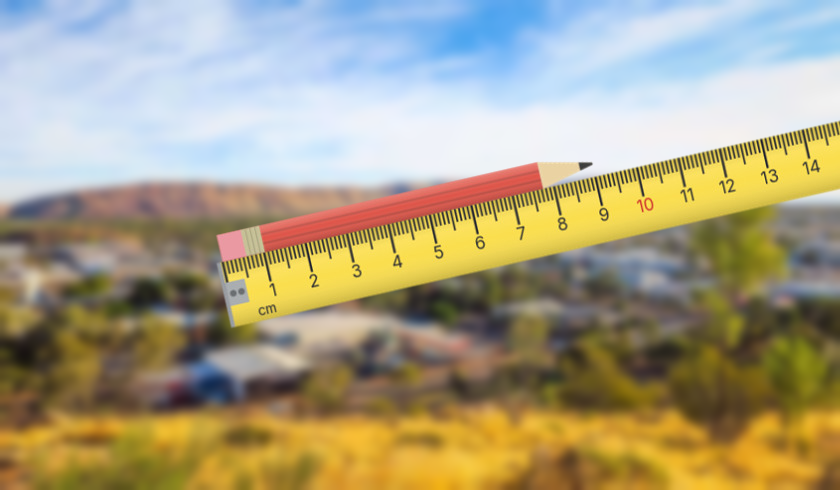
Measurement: 9 cm
